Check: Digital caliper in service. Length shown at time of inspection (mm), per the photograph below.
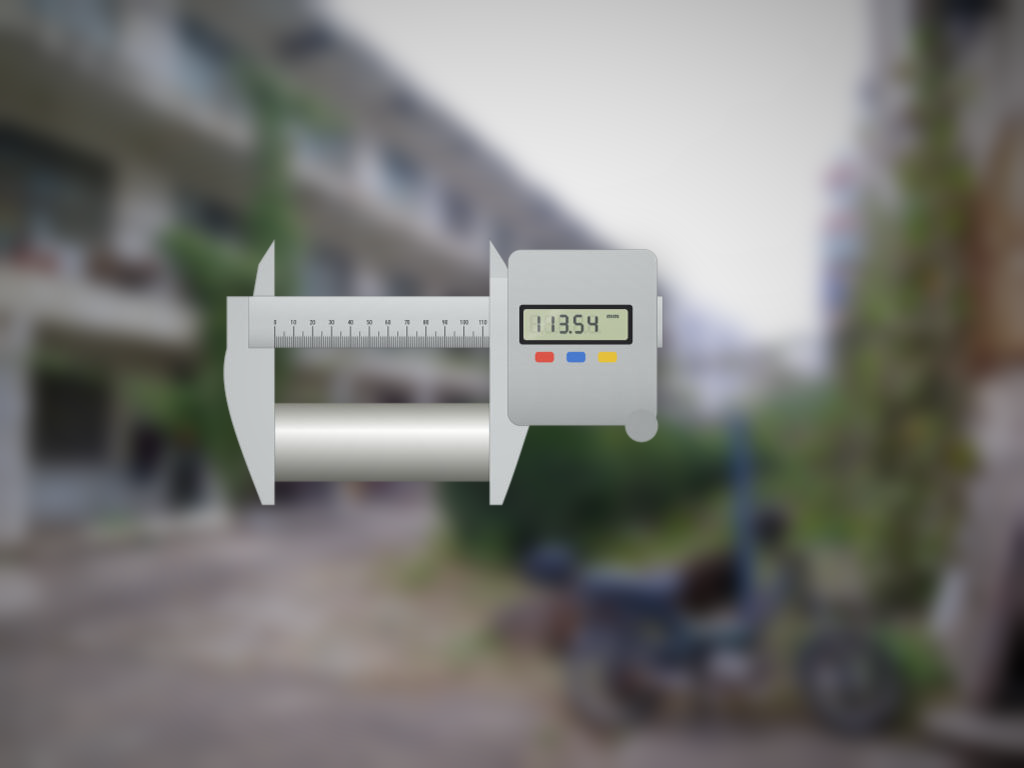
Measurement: 113.54 mm
